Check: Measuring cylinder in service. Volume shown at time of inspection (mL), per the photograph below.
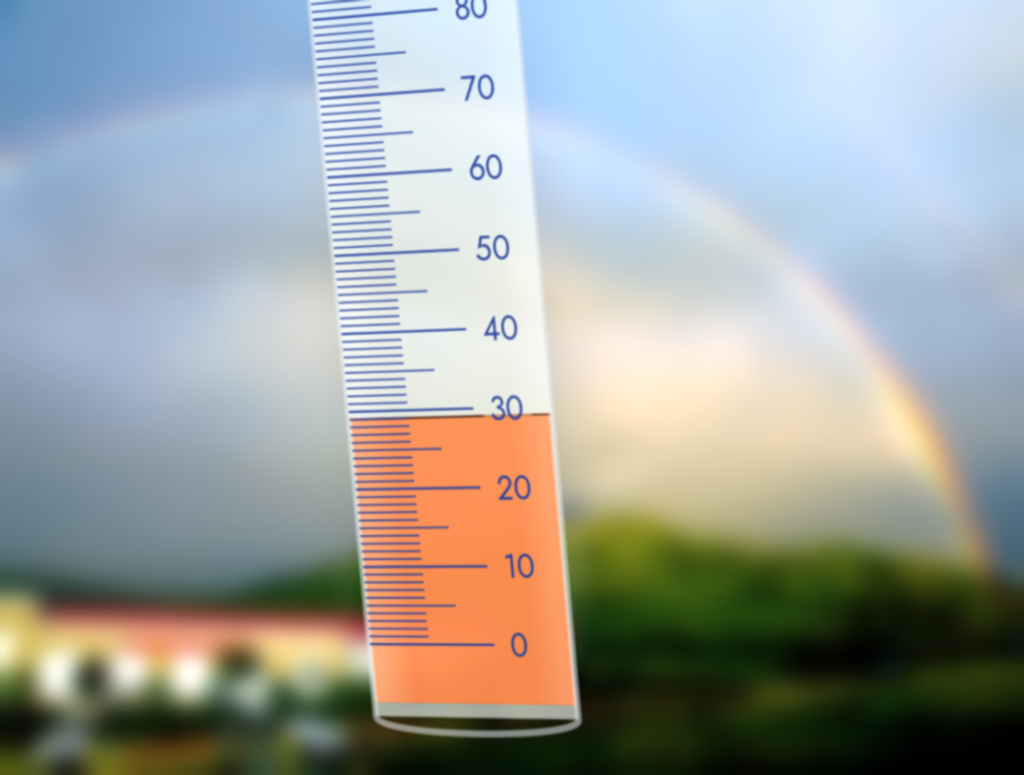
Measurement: 29 mL
